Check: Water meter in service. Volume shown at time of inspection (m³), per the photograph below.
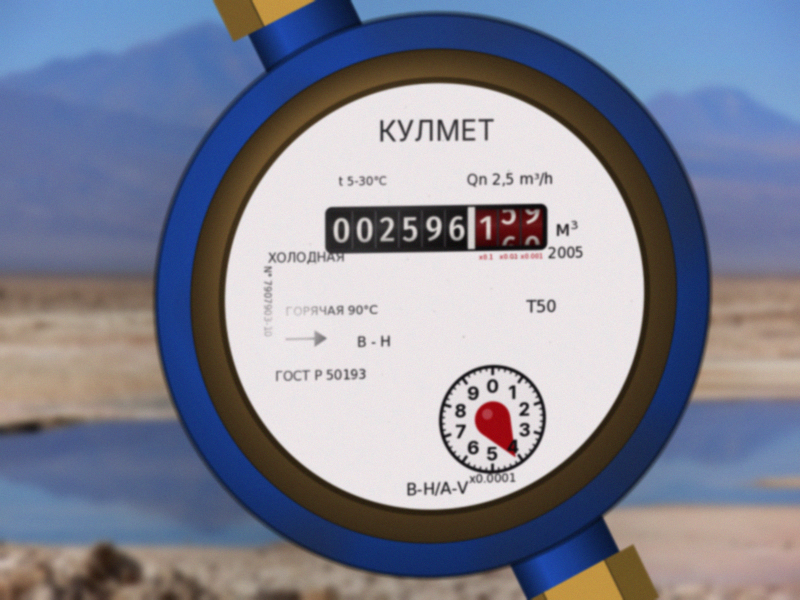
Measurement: 2596.1594 m³
